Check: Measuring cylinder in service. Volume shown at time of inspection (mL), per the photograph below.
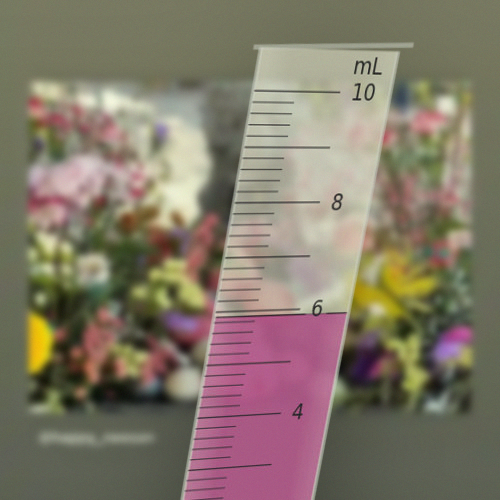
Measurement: 5.9 mL
